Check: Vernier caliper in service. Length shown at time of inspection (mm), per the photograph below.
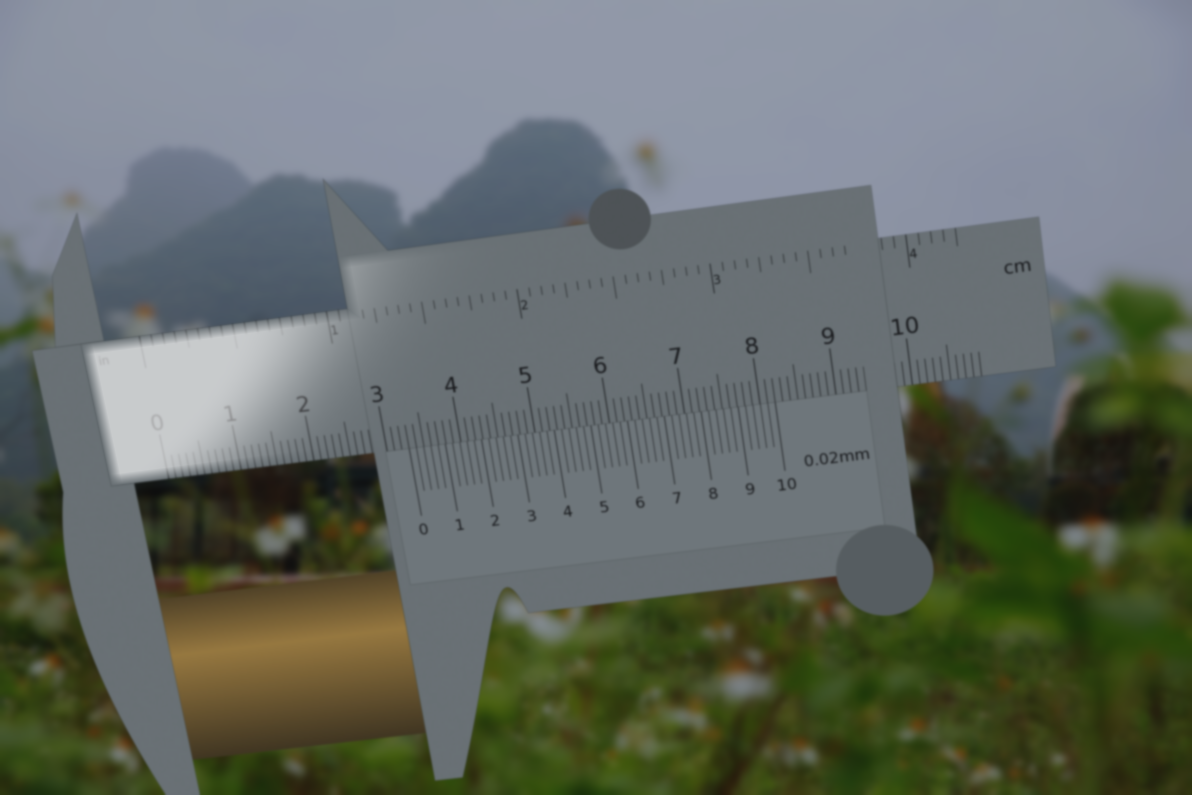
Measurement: 33.0 mm
